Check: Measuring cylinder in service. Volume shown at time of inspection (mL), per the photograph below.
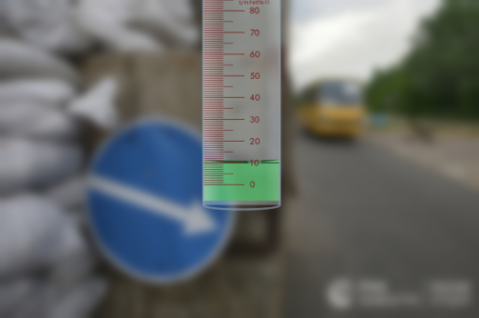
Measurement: 10 mL
